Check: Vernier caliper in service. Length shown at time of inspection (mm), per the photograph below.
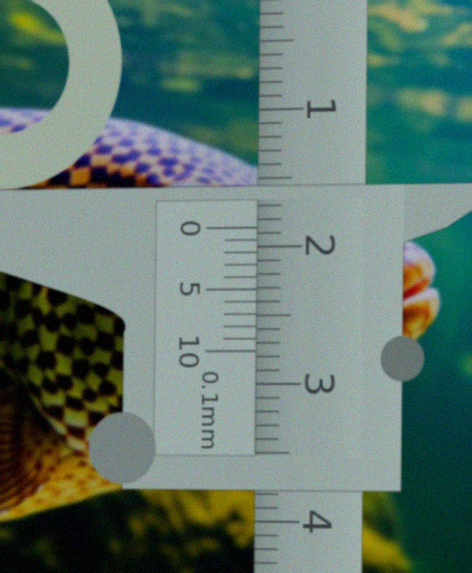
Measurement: 18.6 mm
